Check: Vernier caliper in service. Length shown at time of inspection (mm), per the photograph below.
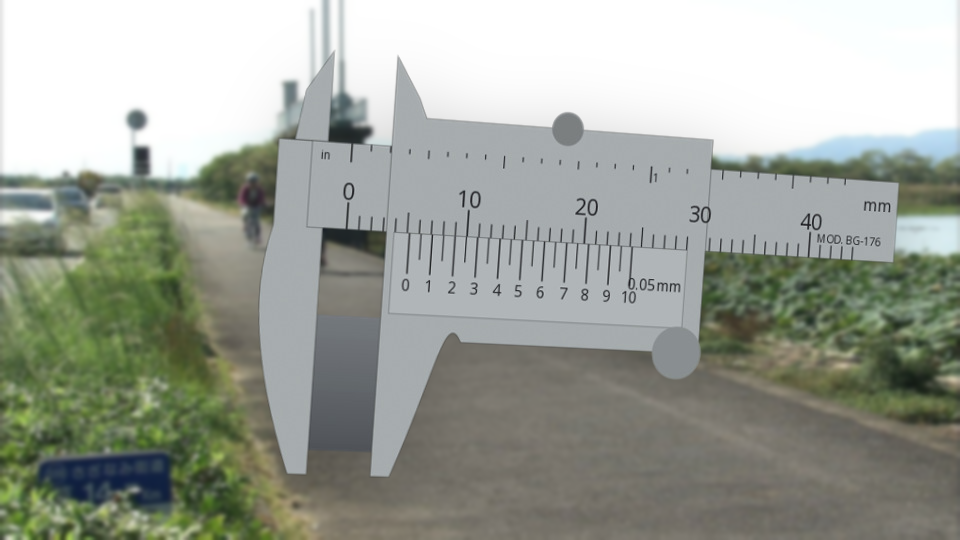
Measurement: 5.2 mm
